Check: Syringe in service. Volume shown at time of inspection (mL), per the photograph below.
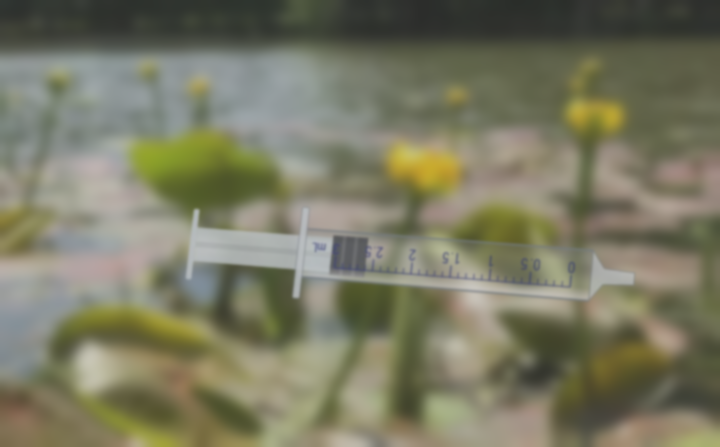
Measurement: 2.6 mL
